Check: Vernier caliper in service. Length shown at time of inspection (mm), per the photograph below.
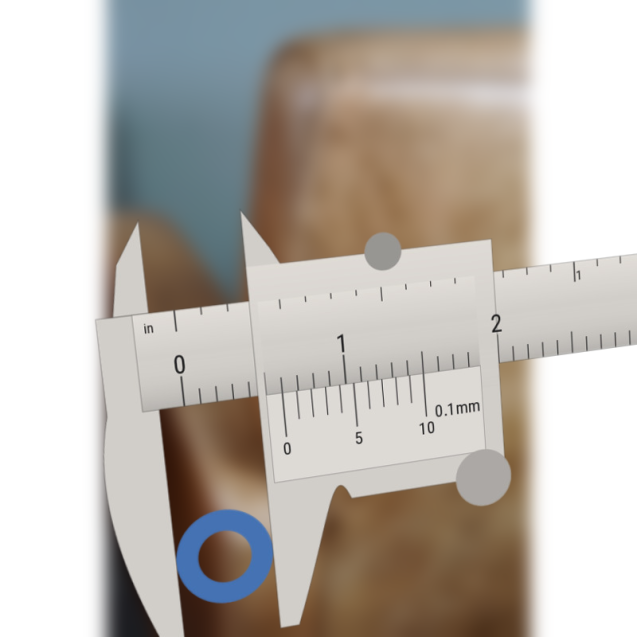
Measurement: 6.0 mm
